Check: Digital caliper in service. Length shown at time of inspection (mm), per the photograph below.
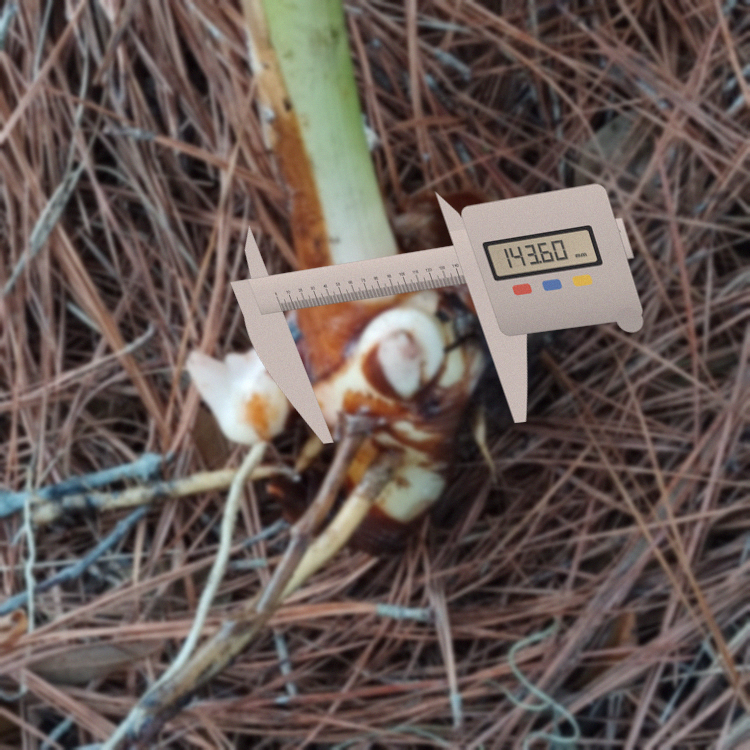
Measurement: 143.60 mm
